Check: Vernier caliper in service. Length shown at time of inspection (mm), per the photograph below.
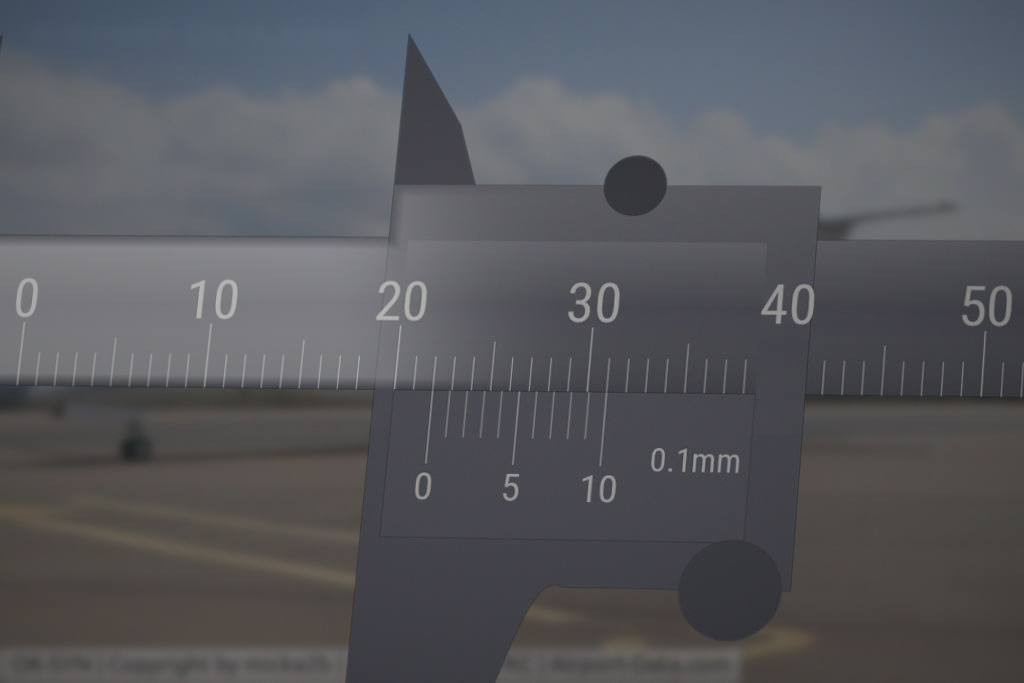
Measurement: 22.0 mm
